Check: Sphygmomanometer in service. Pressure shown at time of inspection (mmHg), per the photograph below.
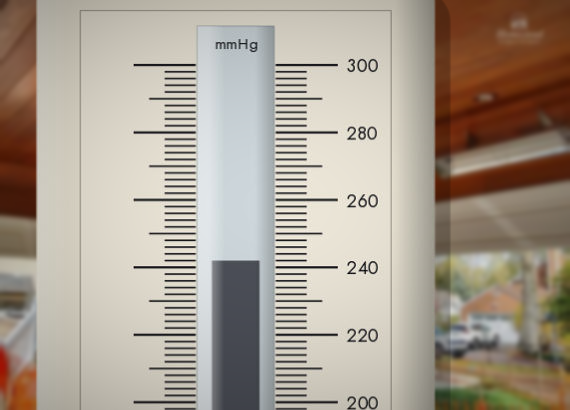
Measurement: 242 mmHg
